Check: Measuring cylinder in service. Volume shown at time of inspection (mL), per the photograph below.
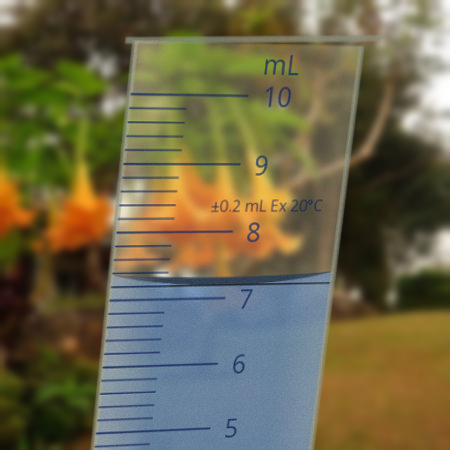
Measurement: 7.2 mL
